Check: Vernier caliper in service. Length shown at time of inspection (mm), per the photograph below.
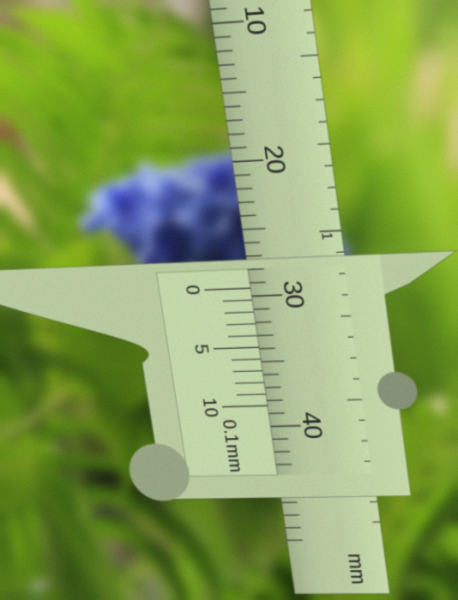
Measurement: 29.4 mm
